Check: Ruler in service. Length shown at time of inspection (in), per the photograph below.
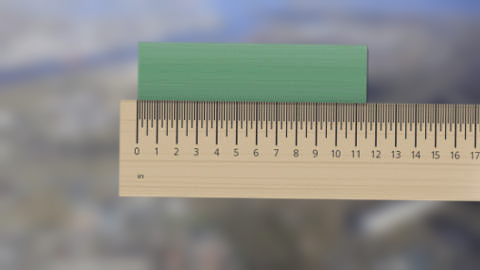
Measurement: 11.5 in
